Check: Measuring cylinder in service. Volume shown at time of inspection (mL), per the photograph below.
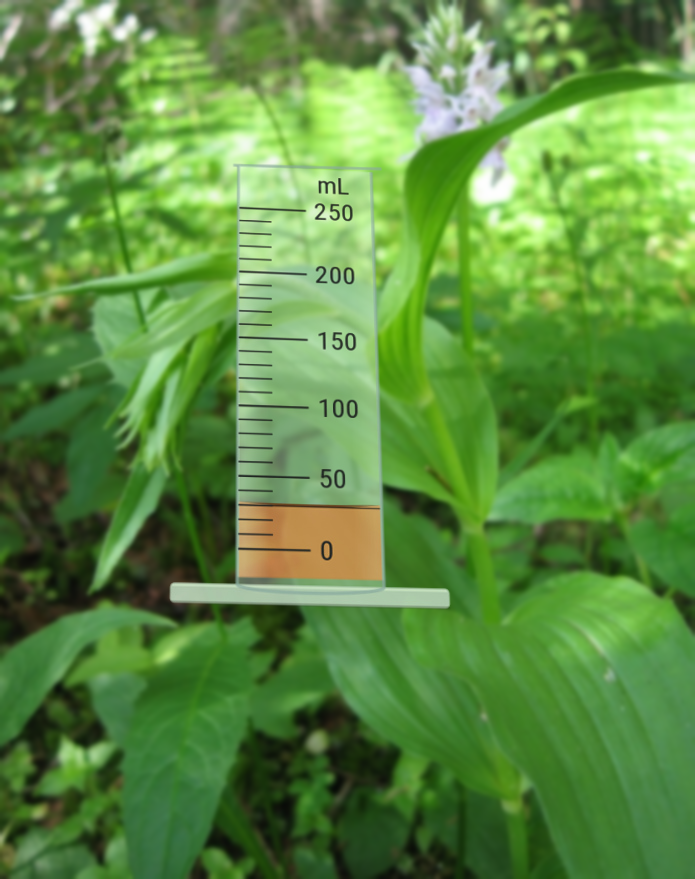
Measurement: 30 mL
